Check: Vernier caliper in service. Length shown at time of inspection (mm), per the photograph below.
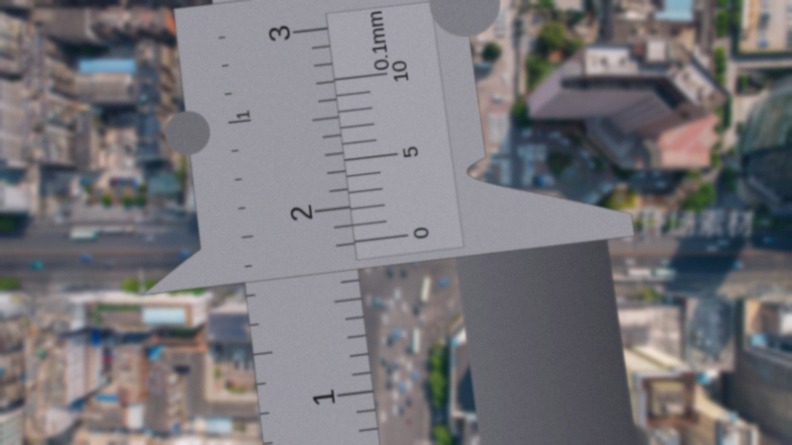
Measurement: 18.1 mm
